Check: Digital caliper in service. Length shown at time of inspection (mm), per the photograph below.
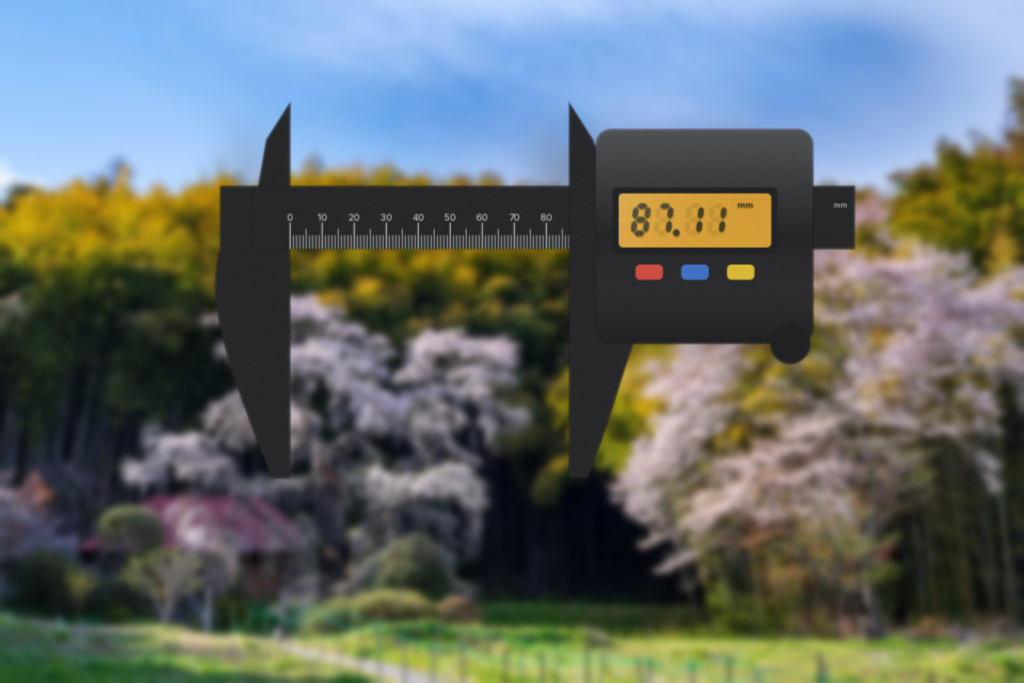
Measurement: 87.11 mm
